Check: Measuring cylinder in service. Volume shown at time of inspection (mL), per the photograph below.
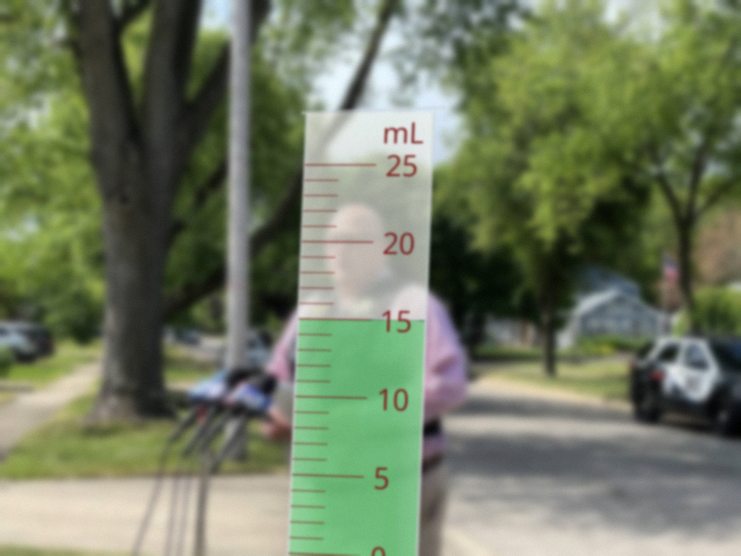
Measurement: 15 mL
